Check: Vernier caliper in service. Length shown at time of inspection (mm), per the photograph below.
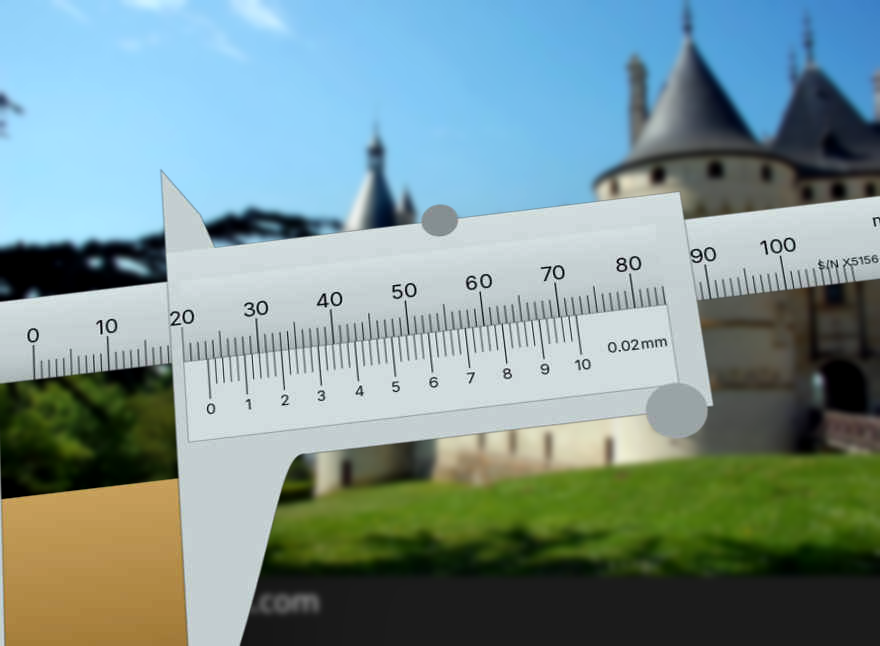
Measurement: 23.2 mm
